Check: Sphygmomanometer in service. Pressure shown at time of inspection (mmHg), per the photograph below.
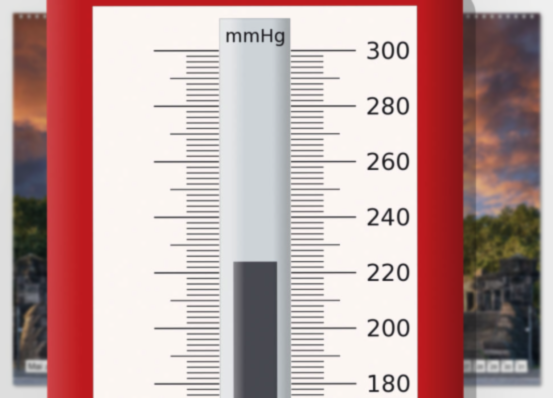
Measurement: 224 mmHg
